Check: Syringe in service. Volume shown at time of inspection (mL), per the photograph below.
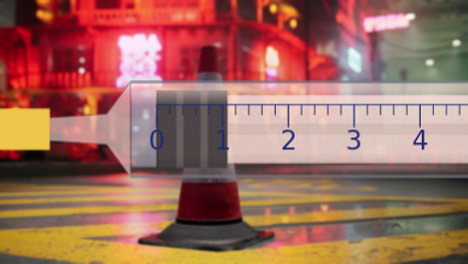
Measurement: 0 mL
